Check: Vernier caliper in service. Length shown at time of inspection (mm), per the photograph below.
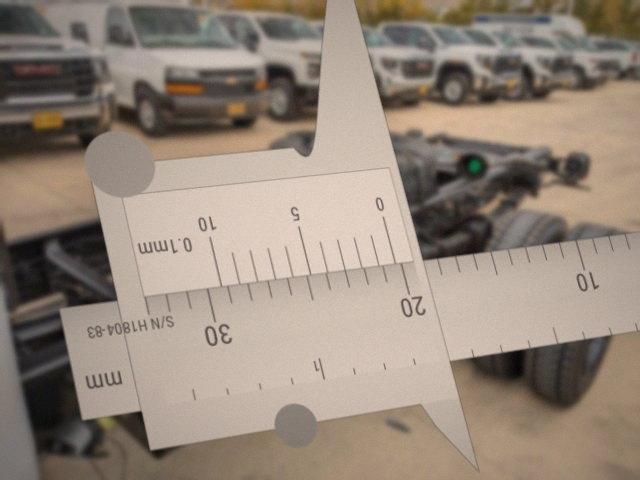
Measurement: 20.3 mm
